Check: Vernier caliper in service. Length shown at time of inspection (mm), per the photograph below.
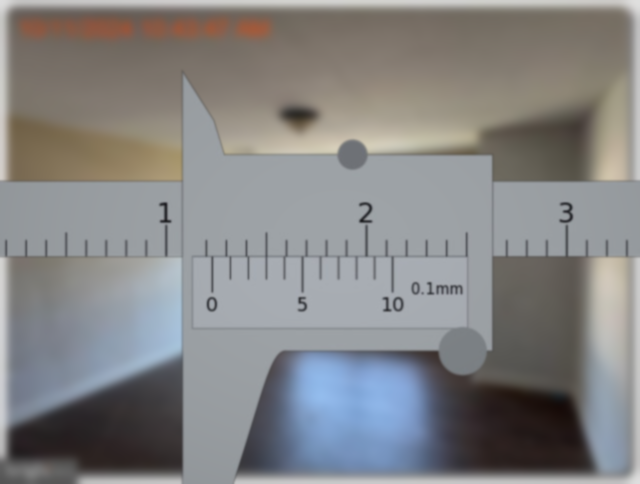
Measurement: 12.3 mm
